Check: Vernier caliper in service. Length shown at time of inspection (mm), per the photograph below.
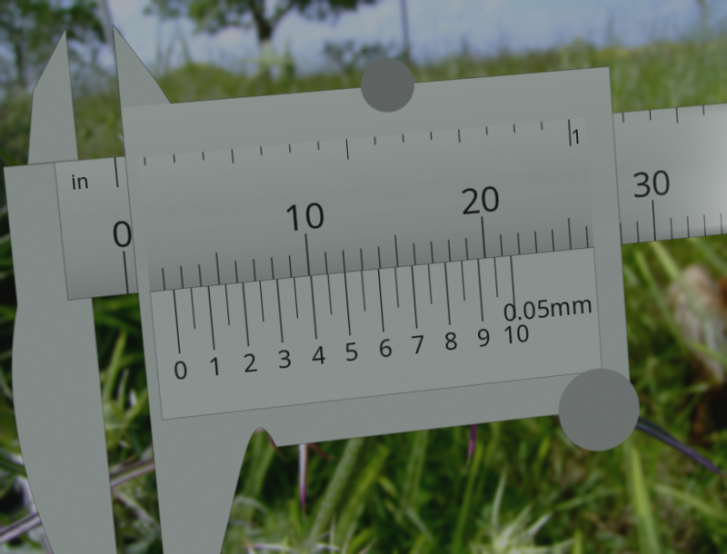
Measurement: 2.5 mm
